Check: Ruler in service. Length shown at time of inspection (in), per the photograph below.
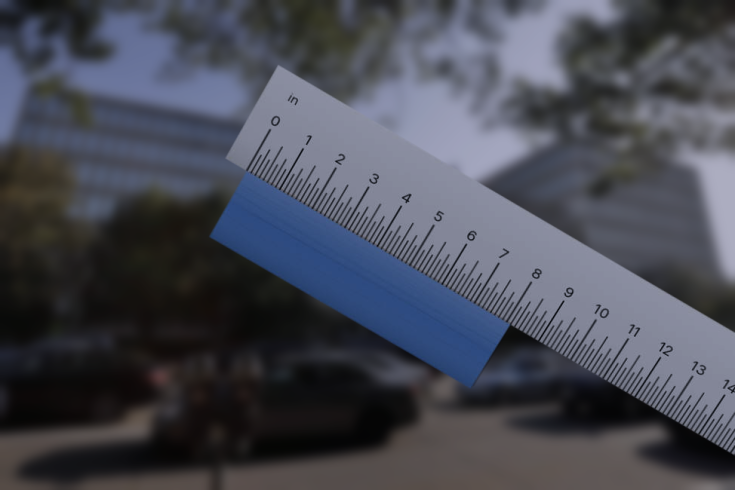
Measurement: 8.125 in
